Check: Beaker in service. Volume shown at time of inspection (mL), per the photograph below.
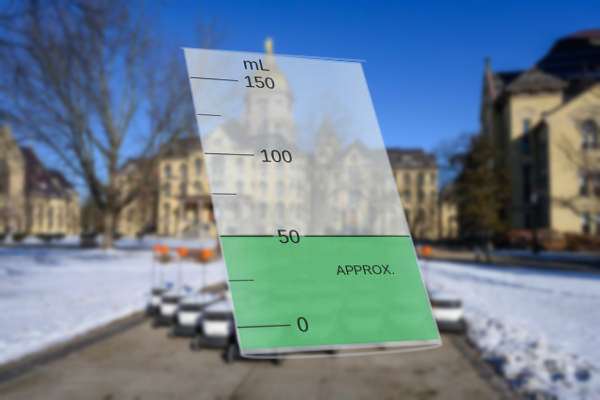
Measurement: 50 mL
